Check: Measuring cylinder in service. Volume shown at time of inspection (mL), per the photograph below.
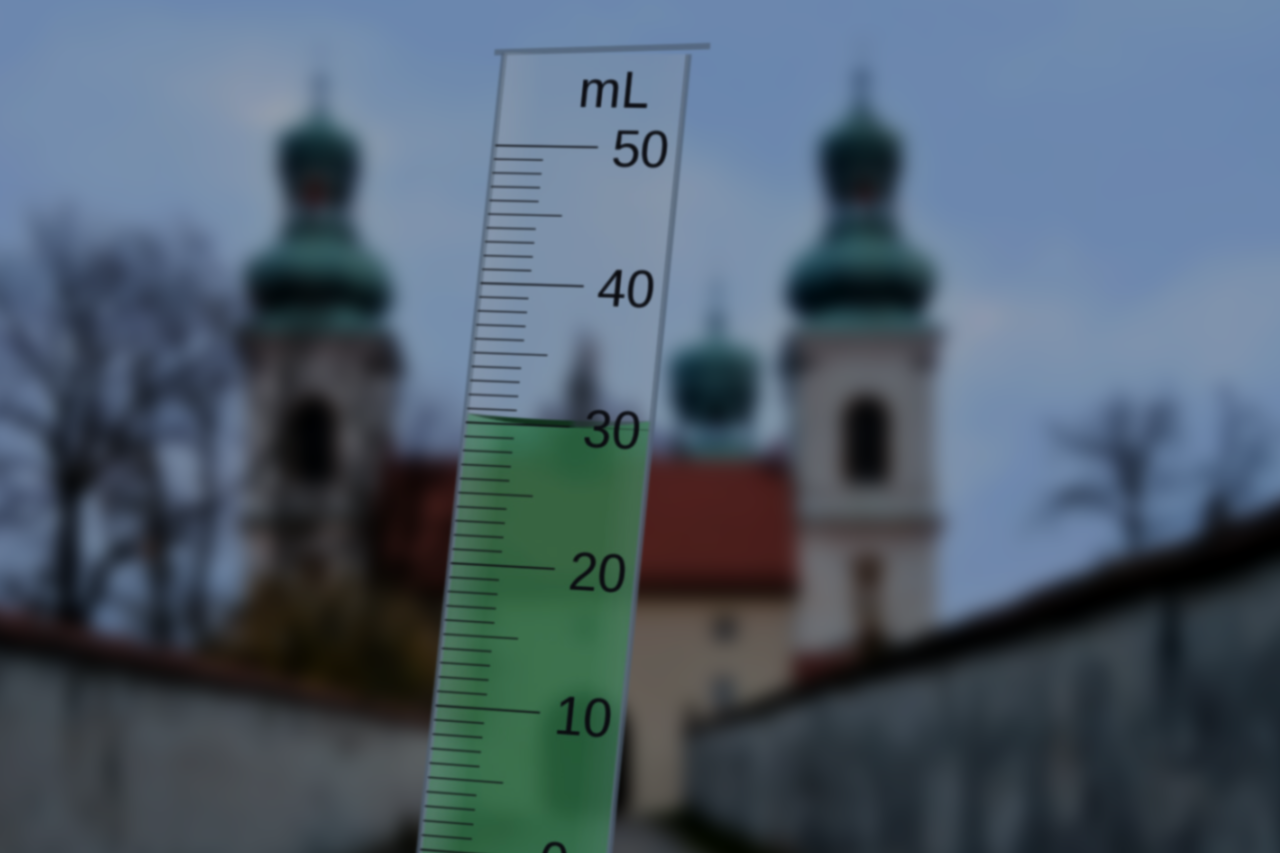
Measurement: 30 mL
